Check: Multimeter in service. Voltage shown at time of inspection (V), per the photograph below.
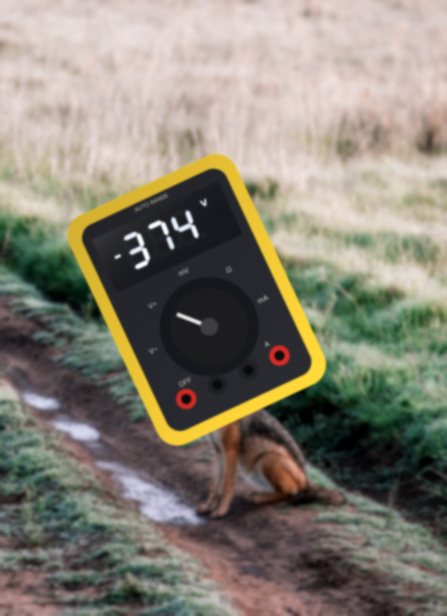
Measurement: -374 V
